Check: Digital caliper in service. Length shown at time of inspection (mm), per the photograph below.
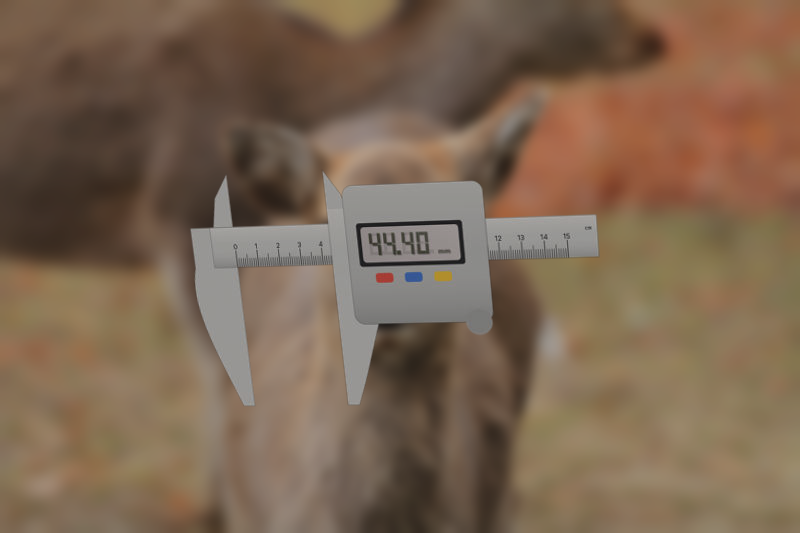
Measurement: 44.40 mm
